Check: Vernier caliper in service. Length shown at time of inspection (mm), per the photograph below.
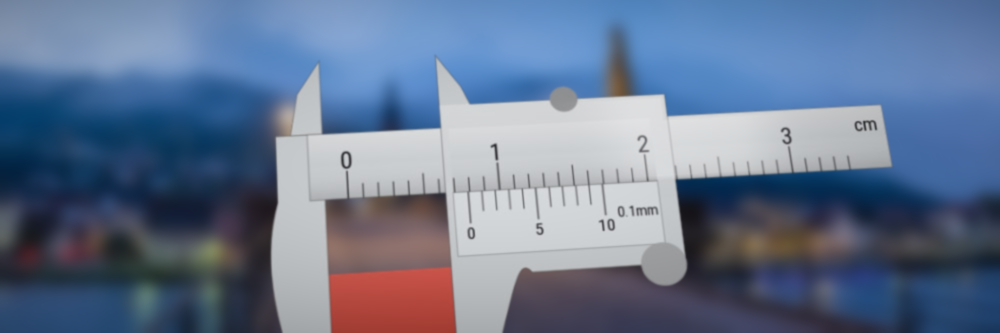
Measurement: 7.9 mm
